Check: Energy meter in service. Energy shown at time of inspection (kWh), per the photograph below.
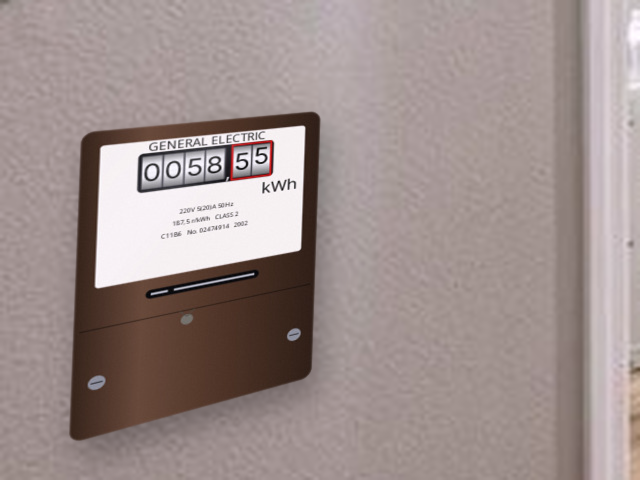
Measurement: 58.55 kWh
